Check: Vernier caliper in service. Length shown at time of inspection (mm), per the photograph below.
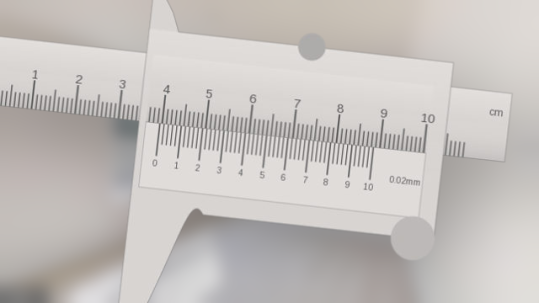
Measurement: 39.5 mm
